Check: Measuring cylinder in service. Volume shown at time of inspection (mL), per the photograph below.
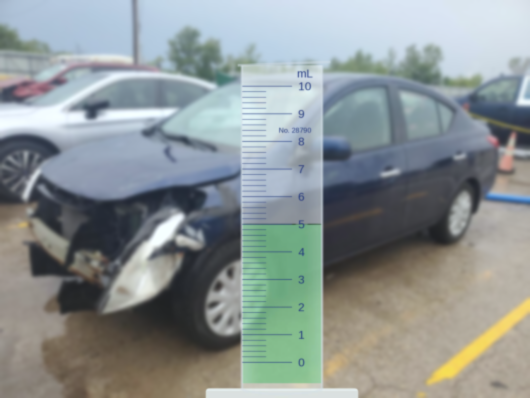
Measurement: 5 mL
